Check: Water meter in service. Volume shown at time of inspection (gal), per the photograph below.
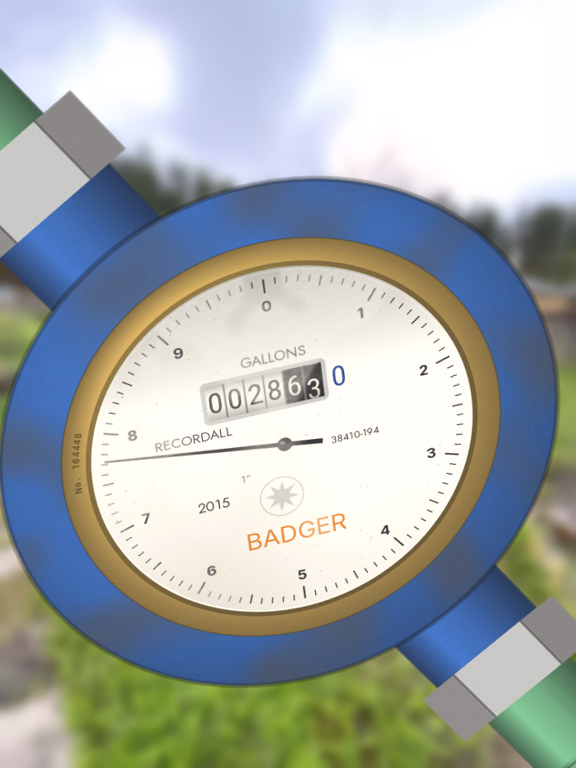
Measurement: 28627.7 gal
